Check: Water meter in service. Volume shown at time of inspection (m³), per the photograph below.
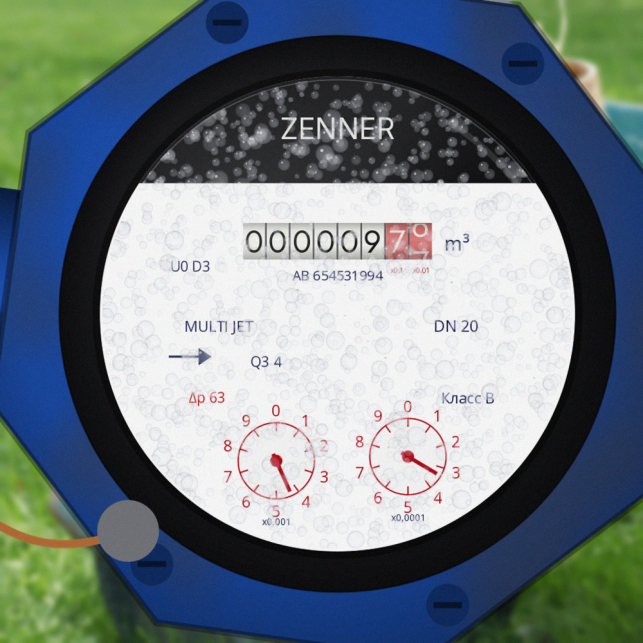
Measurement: 9.7643 m³
